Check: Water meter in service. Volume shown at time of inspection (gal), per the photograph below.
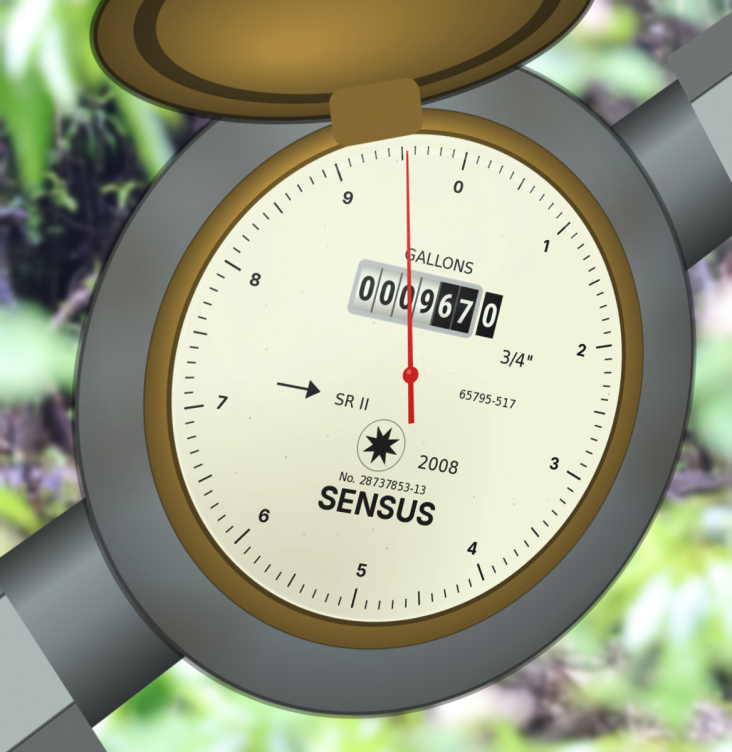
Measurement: 9669.5 gal
